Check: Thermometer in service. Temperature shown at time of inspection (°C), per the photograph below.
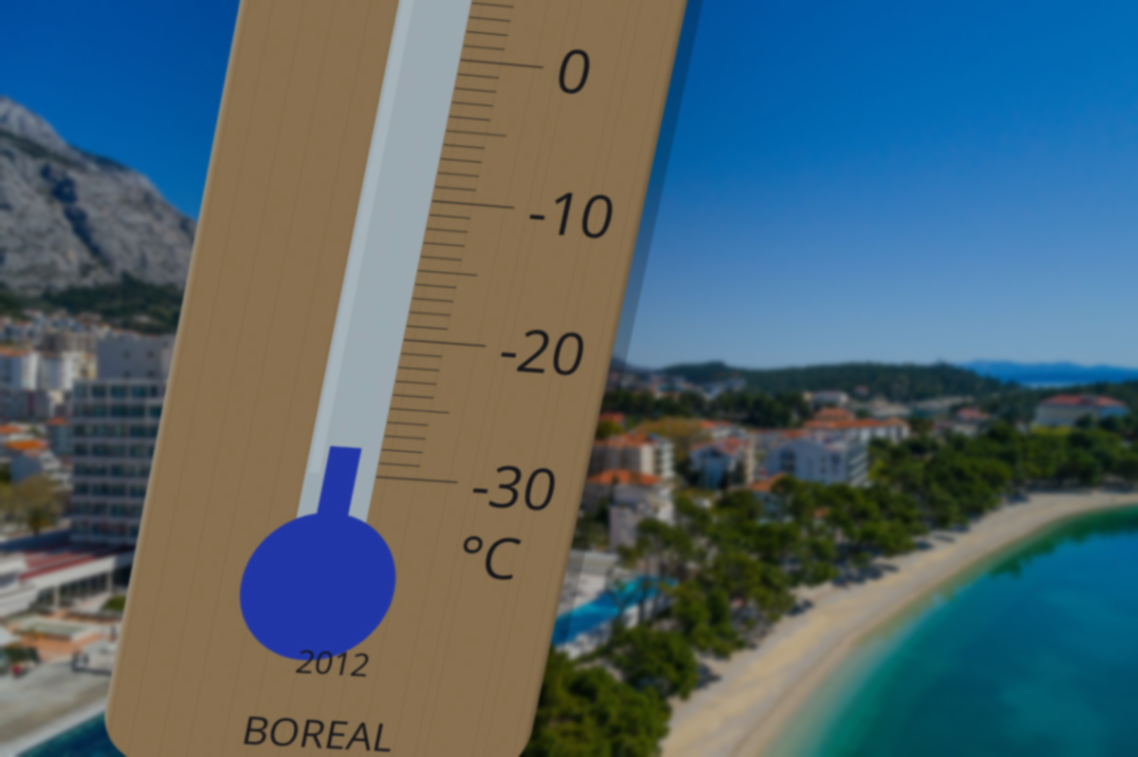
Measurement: -28 °C
